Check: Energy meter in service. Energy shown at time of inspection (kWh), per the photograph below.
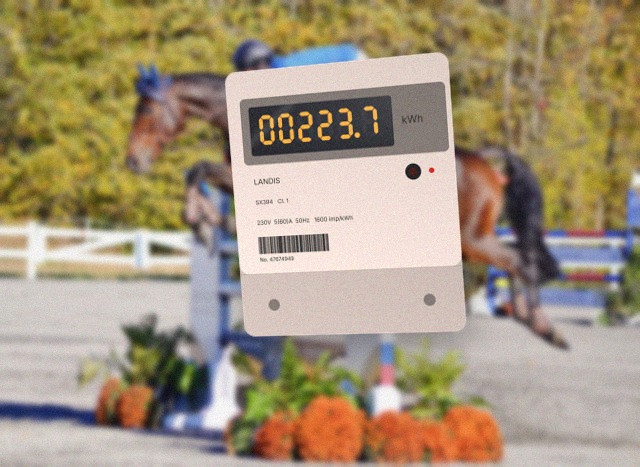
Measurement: 223.7 kWh
